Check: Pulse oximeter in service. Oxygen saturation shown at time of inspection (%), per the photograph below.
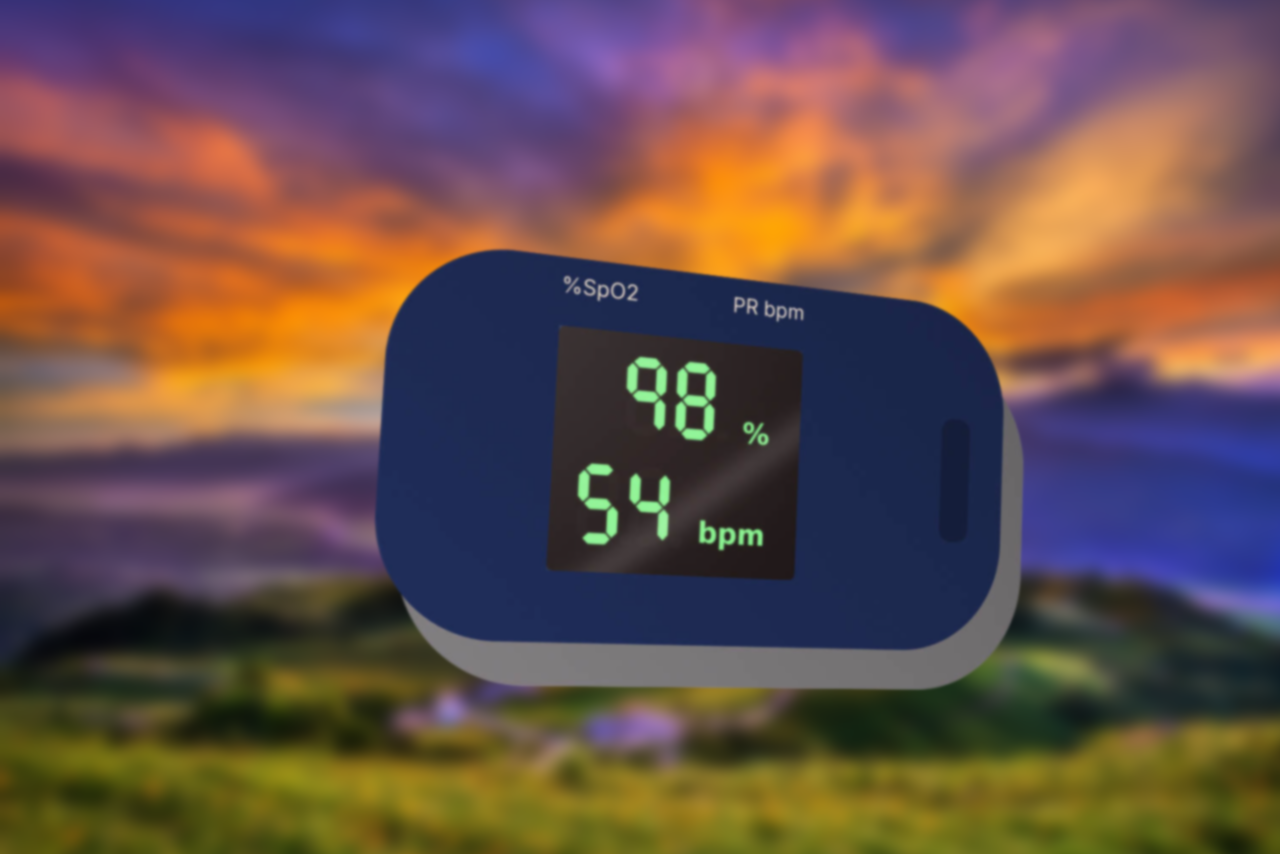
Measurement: 98 %
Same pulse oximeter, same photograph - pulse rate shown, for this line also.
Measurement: 54 bpm
